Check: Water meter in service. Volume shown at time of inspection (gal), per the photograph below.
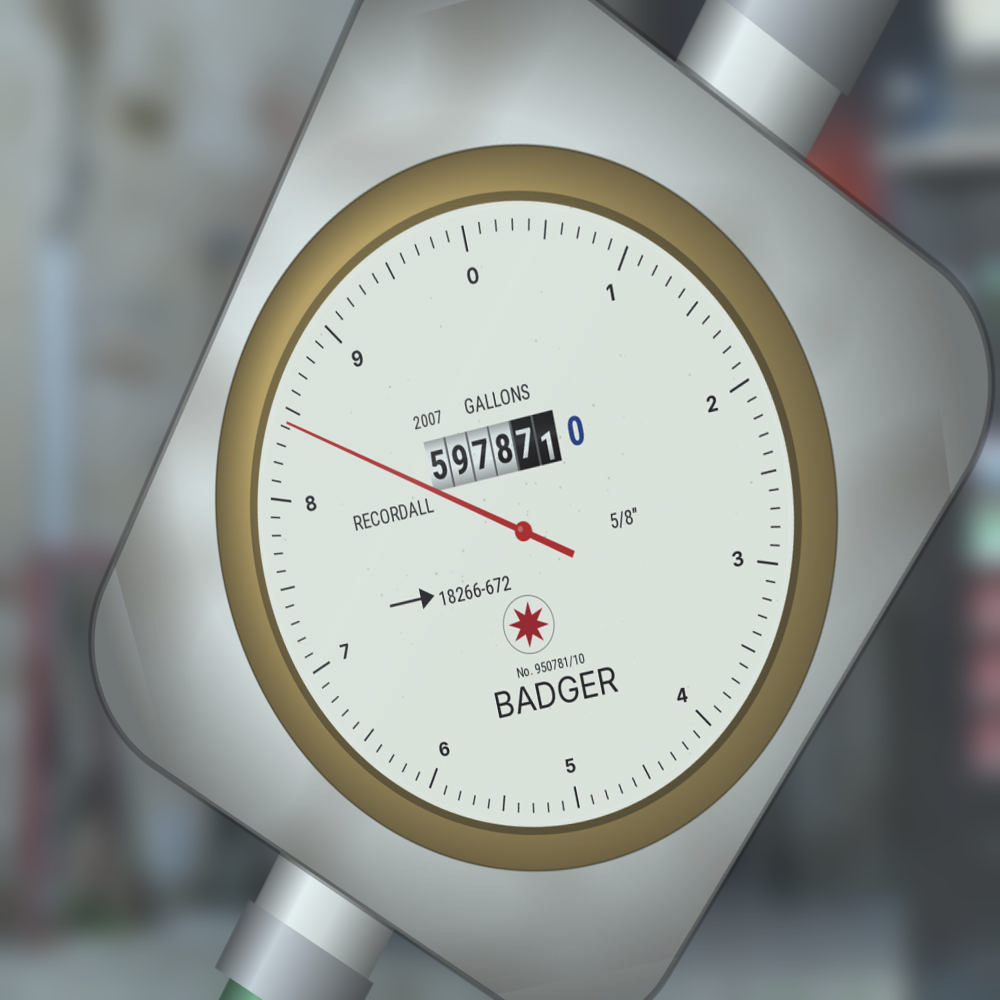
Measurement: 5978708.4 gal
